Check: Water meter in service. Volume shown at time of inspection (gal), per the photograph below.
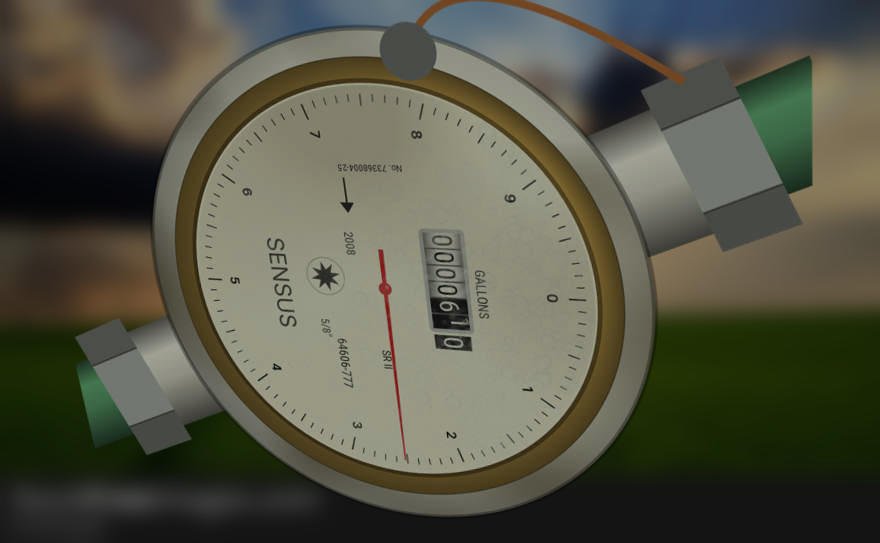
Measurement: 612.5 gal
